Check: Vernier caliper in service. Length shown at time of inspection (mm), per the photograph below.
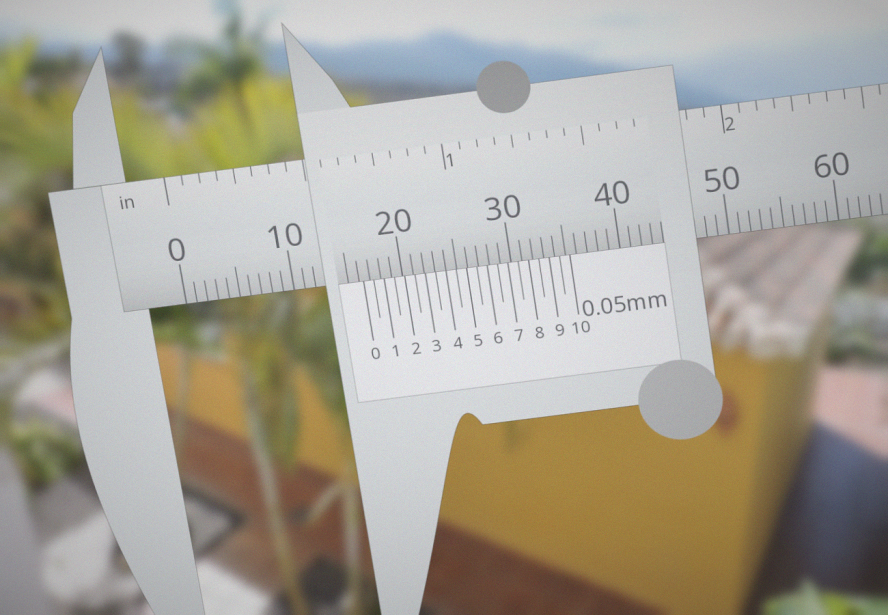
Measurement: 16.4 mm
